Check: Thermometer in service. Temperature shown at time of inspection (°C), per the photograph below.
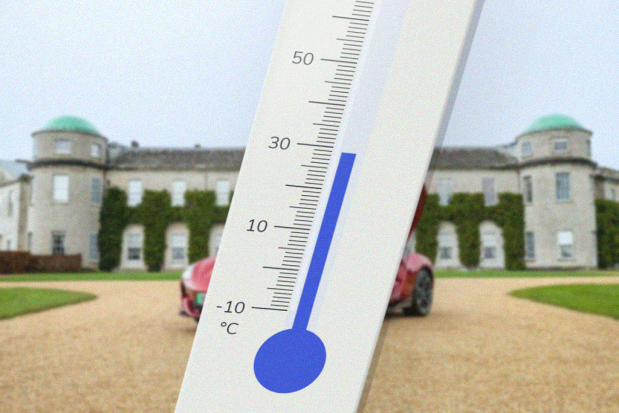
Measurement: 29 °C
